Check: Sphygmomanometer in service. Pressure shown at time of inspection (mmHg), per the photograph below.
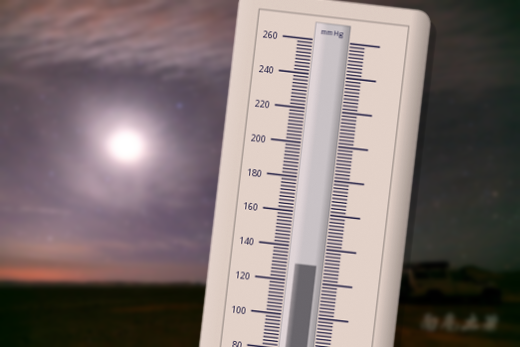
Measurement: 130 mmHg
